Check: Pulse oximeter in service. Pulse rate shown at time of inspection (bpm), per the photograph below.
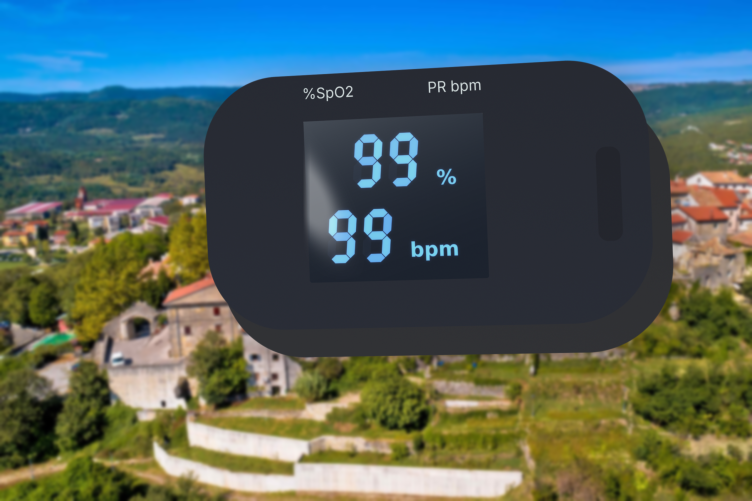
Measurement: 99 bpm
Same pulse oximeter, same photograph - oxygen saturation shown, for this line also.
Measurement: 99 %
